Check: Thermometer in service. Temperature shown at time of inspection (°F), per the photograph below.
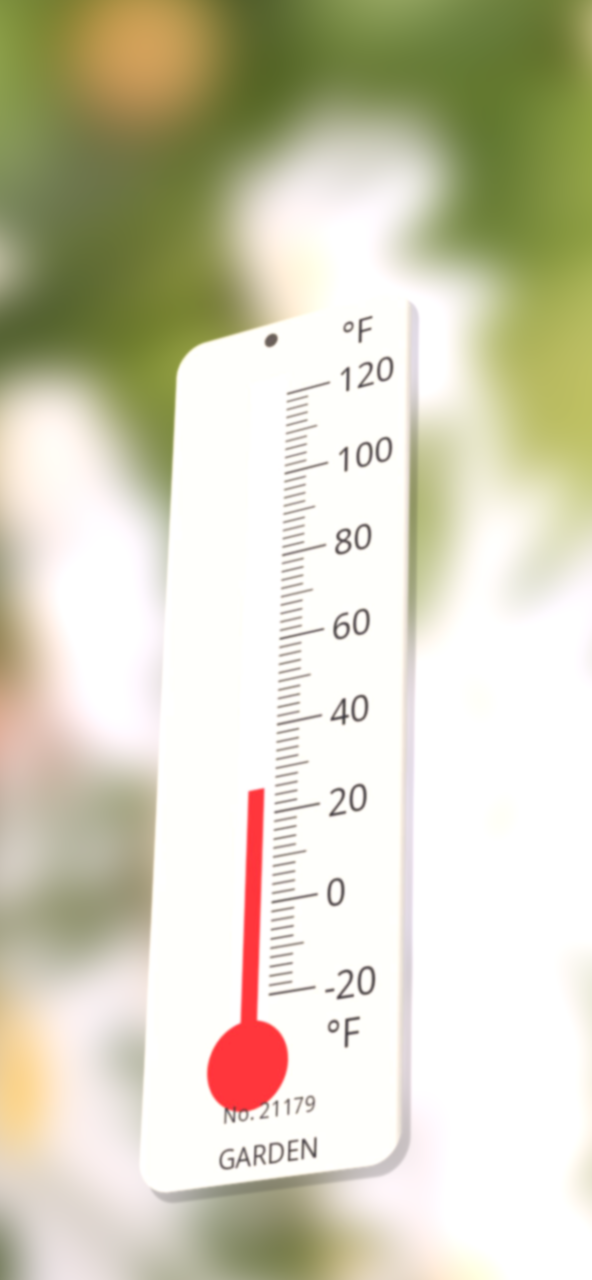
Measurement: 26 °F
